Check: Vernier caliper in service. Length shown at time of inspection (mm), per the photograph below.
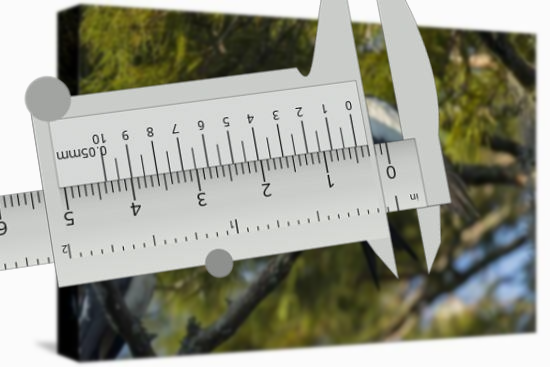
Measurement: 4.8 mm
